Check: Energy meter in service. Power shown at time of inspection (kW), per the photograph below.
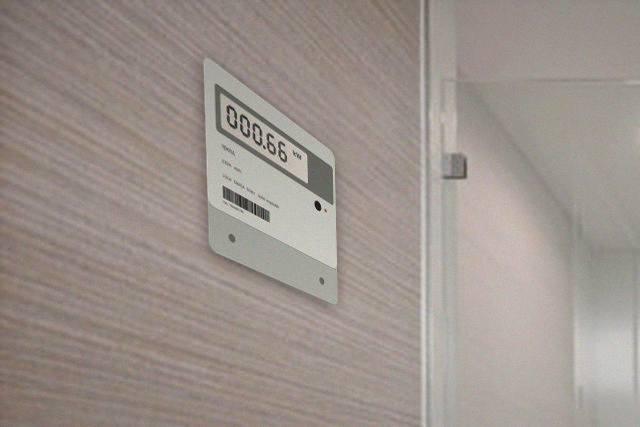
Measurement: 0.66 kW
